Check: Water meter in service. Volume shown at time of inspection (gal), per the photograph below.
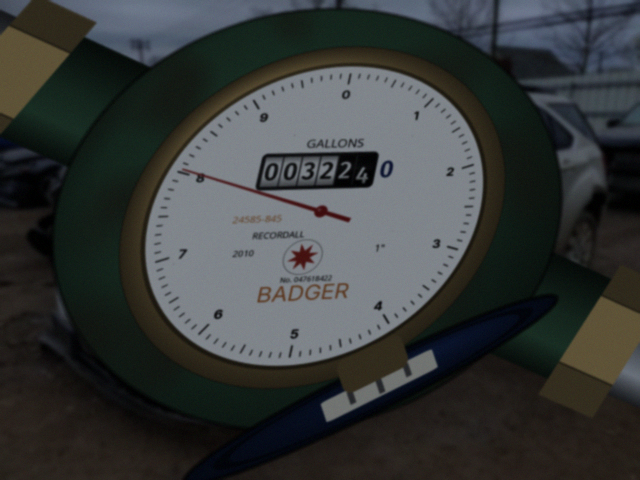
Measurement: 32238.0 gal
